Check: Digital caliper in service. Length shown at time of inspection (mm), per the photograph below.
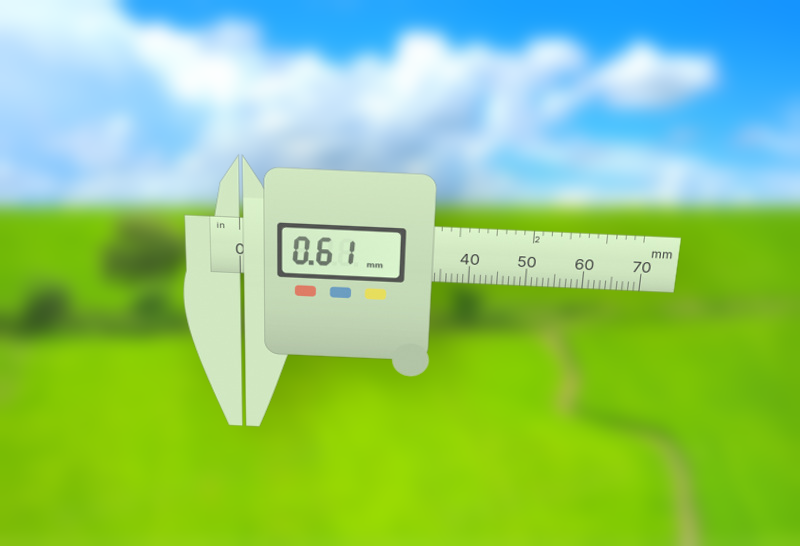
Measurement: 0.61 mm
